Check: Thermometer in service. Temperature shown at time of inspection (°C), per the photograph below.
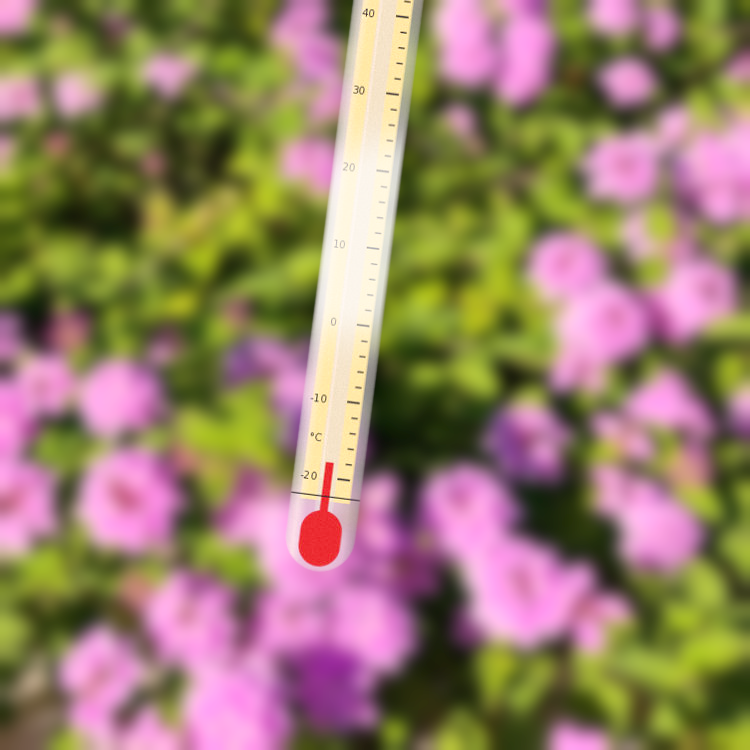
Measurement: -18 °C
